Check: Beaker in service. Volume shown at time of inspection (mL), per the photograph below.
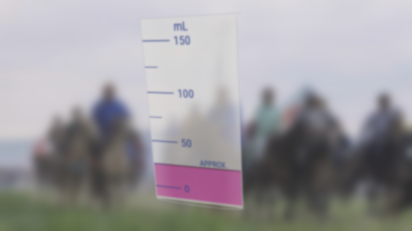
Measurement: 25 mL
